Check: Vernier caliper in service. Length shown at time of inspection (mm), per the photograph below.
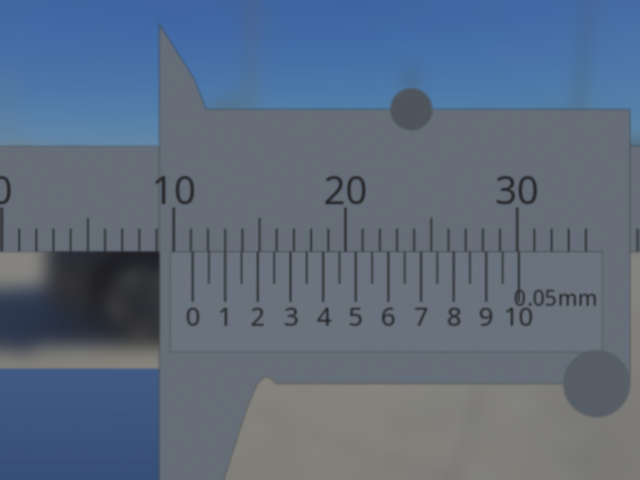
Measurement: 11.1 mm
